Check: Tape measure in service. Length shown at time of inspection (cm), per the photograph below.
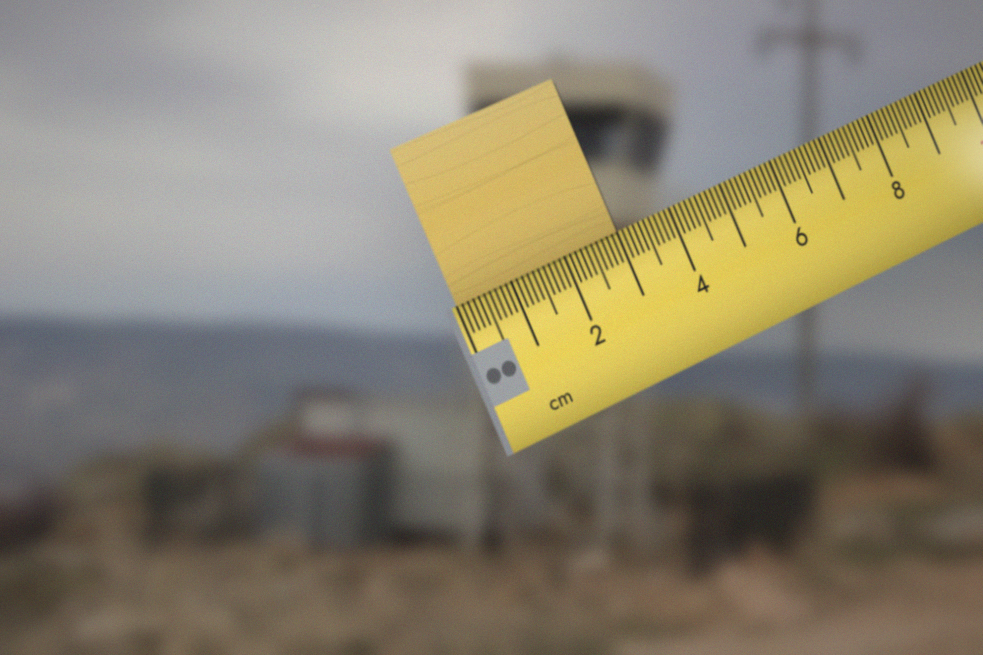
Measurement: 3 cm
